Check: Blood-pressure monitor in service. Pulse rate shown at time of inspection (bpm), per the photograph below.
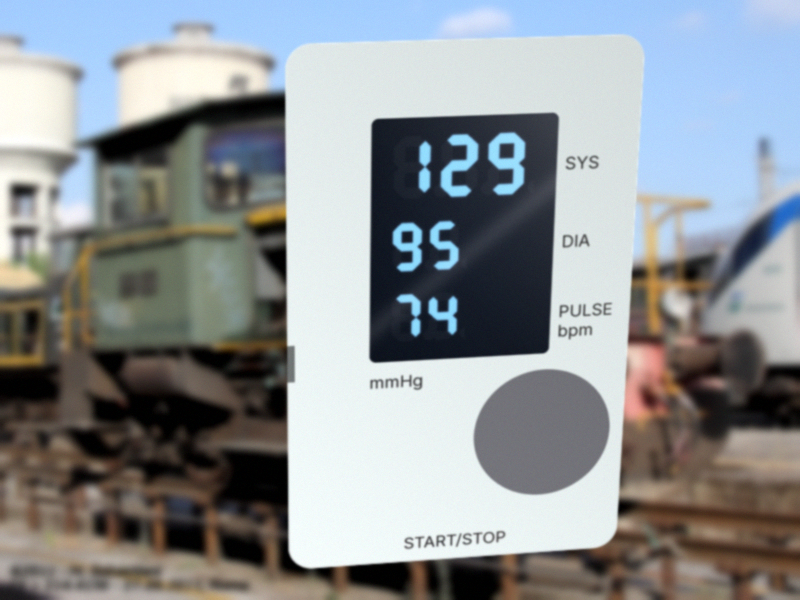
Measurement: 74 bpm
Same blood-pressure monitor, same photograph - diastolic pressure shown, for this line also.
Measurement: 95 mmHg
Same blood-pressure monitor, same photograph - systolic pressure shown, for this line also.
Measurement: 129 mmHg
